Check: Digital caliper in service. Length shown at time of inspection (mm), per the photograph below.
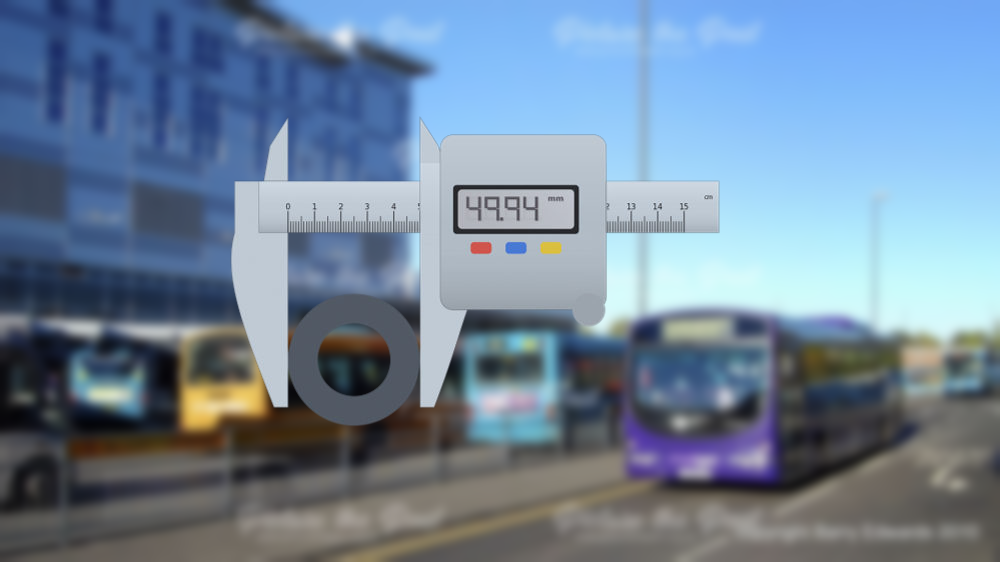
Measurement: 49.94 mm
